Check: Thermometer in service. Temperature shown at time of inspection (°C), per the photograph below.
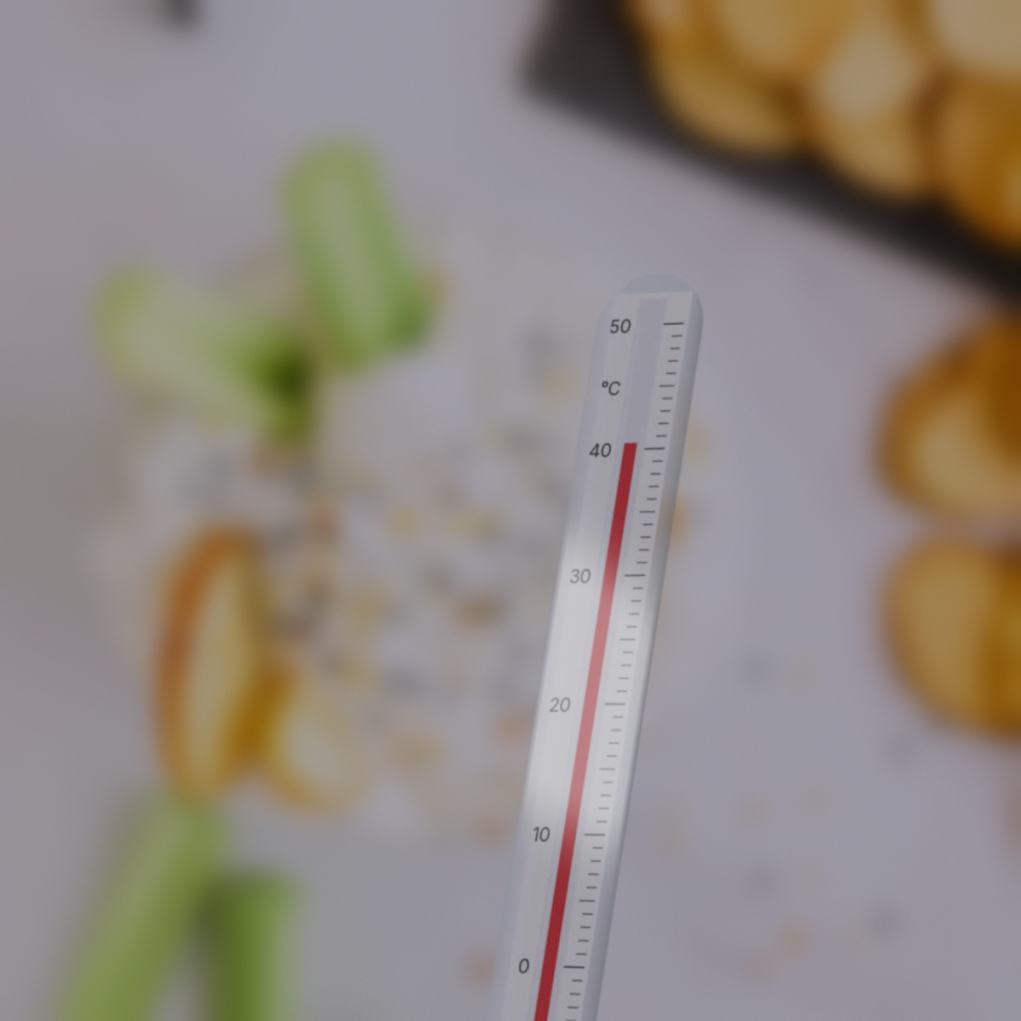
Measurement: 40.5 °C
